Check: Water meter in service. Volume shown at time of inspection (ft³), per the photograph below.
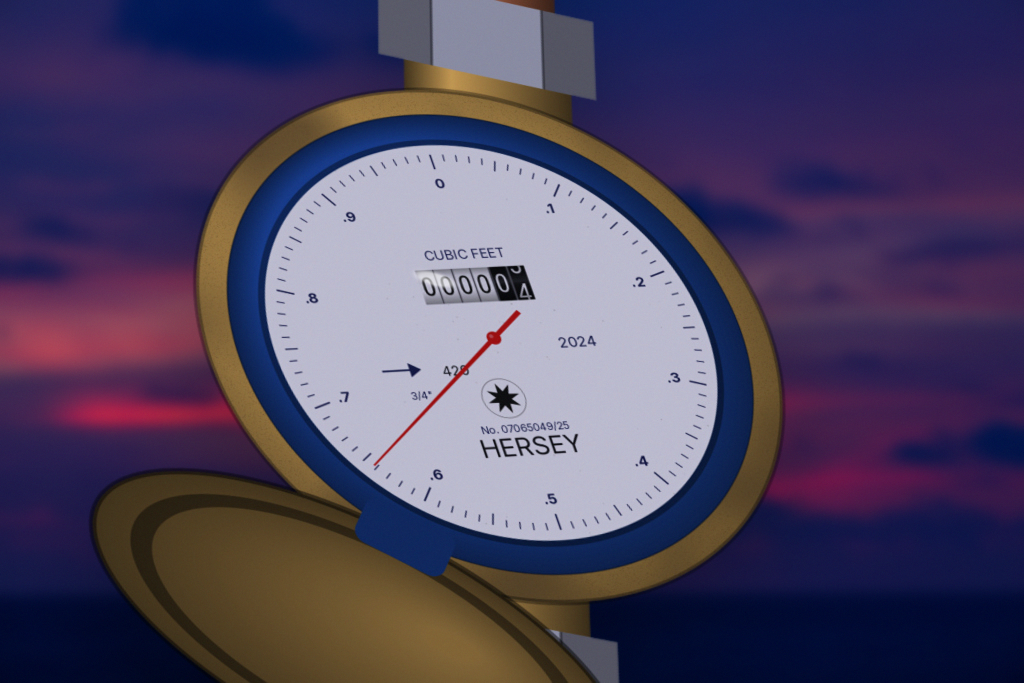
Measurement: 3.64 ft³
